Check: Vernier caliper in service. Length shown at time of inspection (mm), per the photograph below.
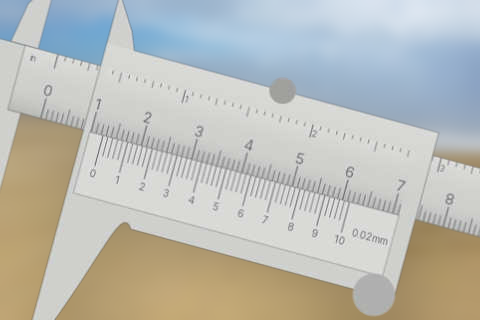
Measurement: 12.4 mm
